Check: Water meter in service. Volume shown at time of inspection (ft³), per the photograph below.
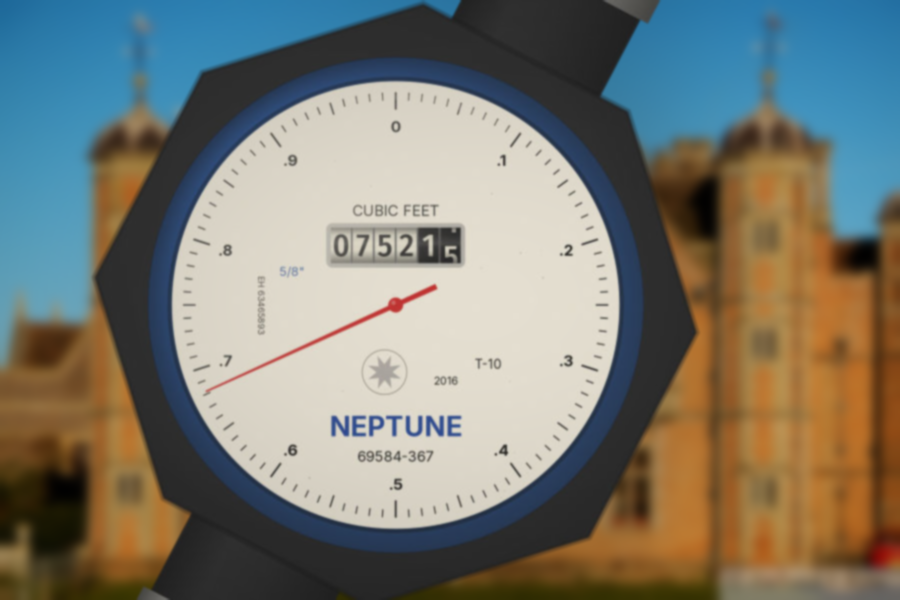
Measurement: 75214.68 ft³
